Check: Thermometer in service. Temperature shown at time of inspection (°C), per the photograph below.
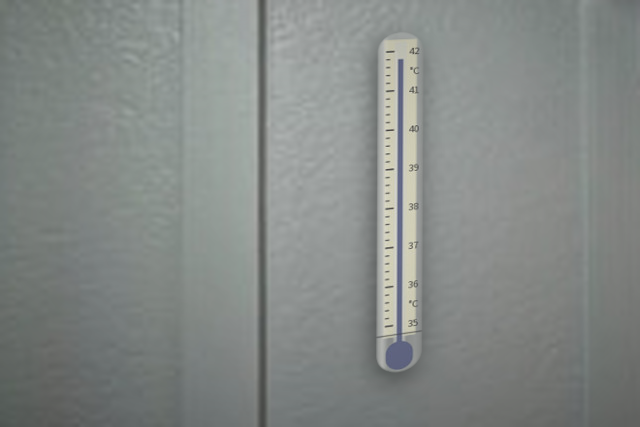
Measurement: 41.8 °C
